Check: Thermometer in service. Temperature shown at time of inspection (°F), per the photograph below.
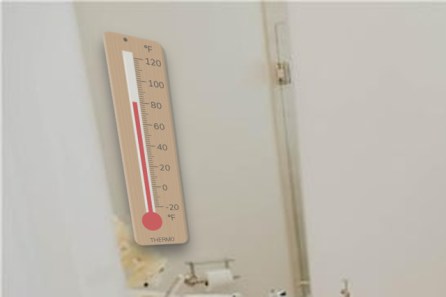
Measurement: 80 °F
